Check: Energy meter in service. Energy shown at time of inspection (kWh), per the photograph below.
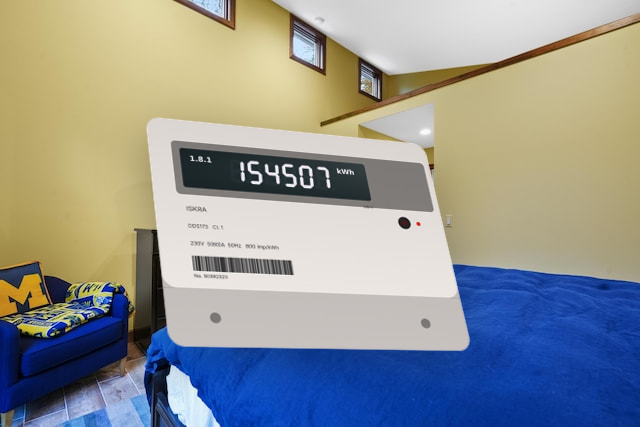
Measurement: 154507 kWh
